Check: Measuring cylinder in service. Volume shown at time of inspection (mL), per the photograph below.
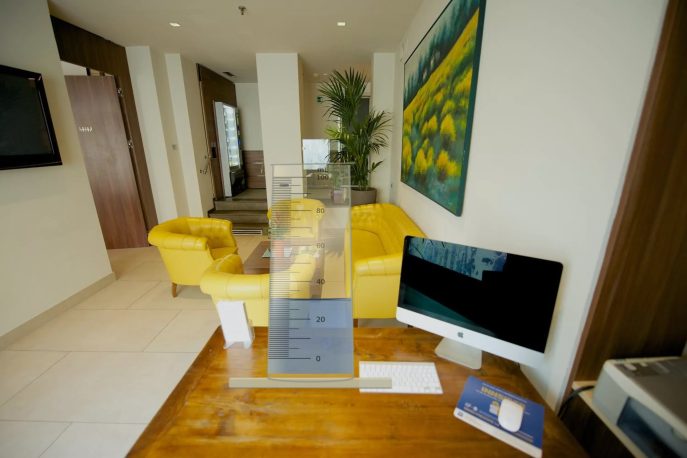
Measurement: 30 mL
